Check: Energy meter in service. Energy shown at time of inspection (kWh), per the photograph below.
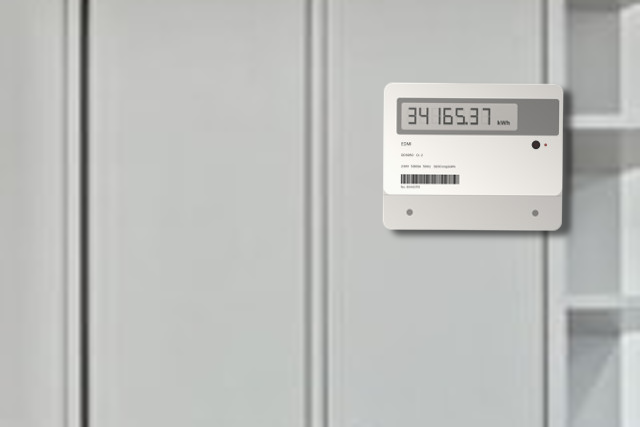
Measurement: 34165.37 kWh
